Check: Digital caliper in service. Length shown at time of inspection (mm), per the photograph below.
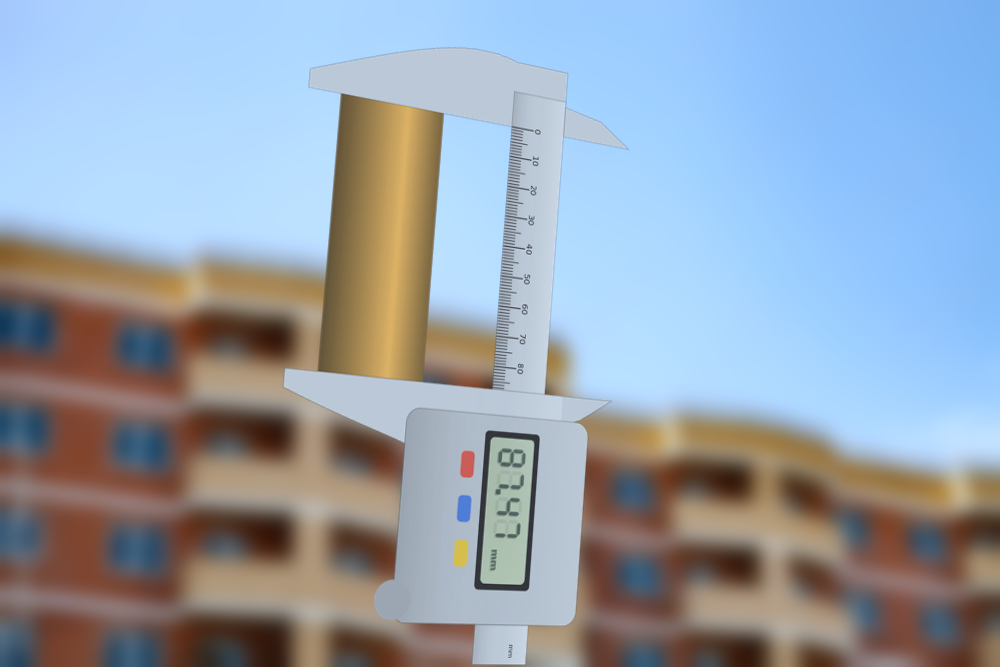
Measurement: 87.47 mm
